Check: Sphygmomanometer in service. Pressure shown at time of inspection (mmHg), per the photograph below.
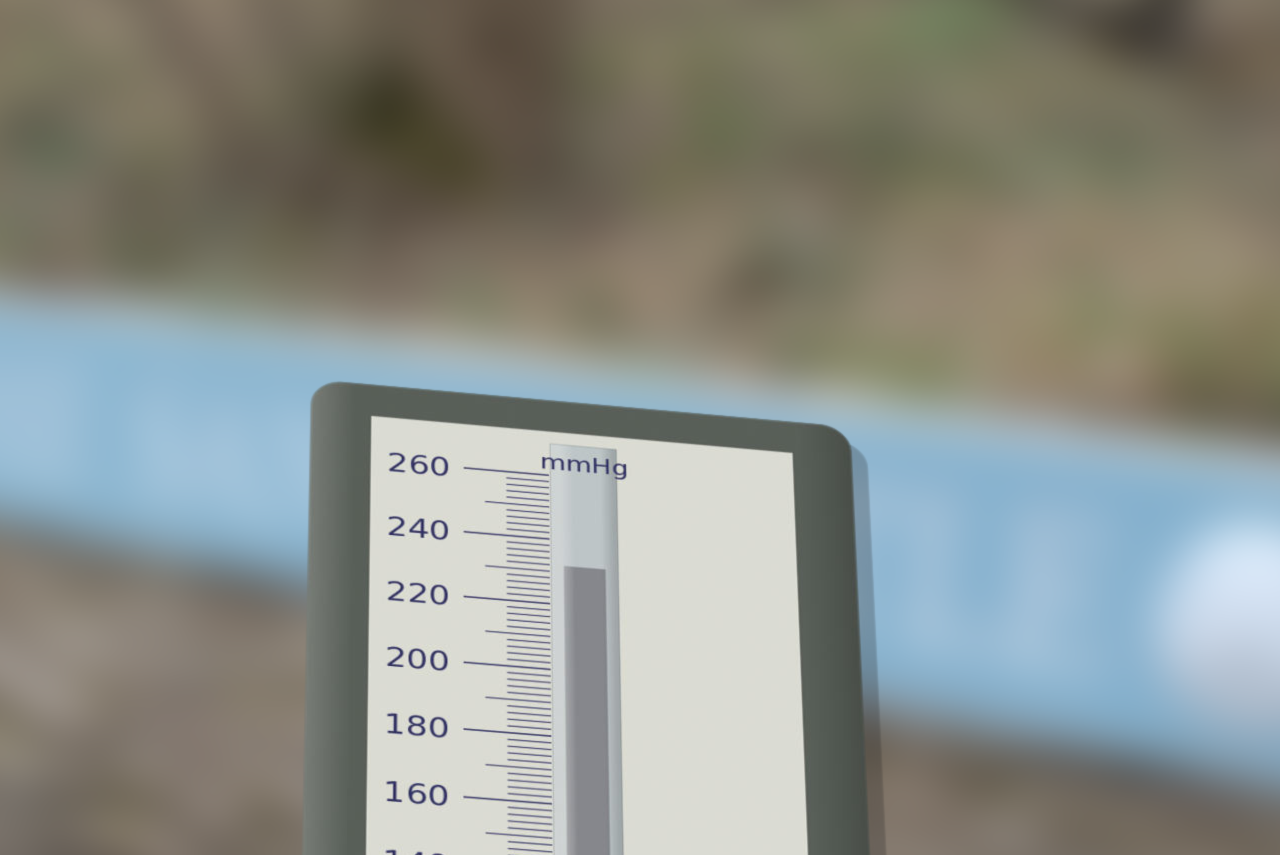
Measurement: 232 mmHg
